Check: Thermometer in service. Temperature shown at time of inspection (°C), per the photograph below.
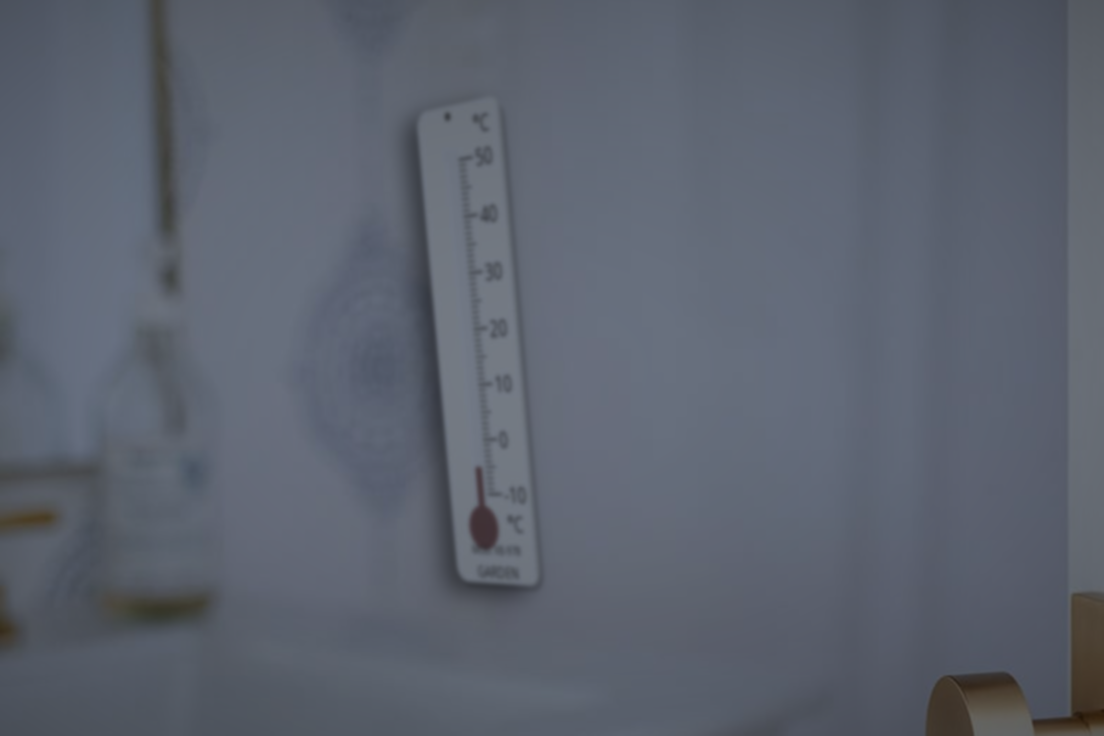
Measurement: -5 °C
